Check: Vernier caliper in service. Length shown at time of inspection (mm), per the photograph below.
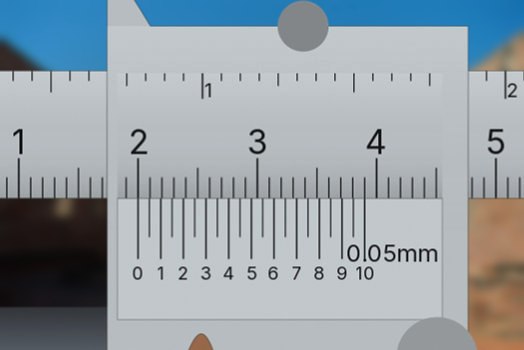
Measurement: 20.0 mm
